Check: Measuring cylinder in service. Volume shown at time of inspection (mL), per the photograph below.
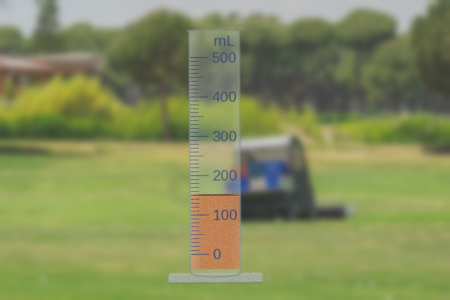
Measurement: 150 mL
